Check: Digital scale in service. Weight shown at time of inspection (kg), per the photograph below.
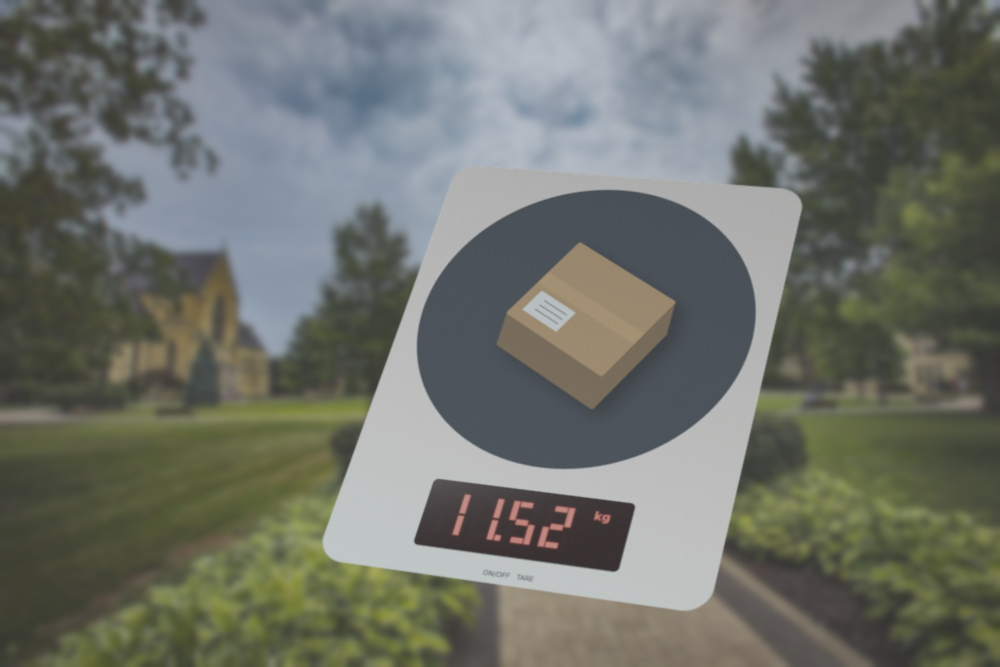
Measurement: 11.52 kg
